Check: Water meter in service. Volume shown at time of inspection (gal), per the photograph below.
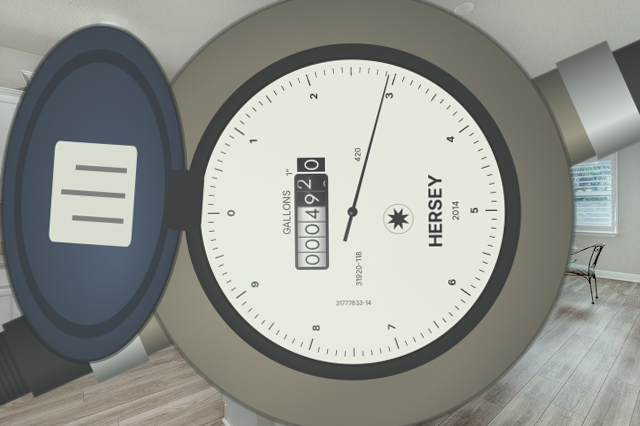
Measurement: 4922.9 gal
